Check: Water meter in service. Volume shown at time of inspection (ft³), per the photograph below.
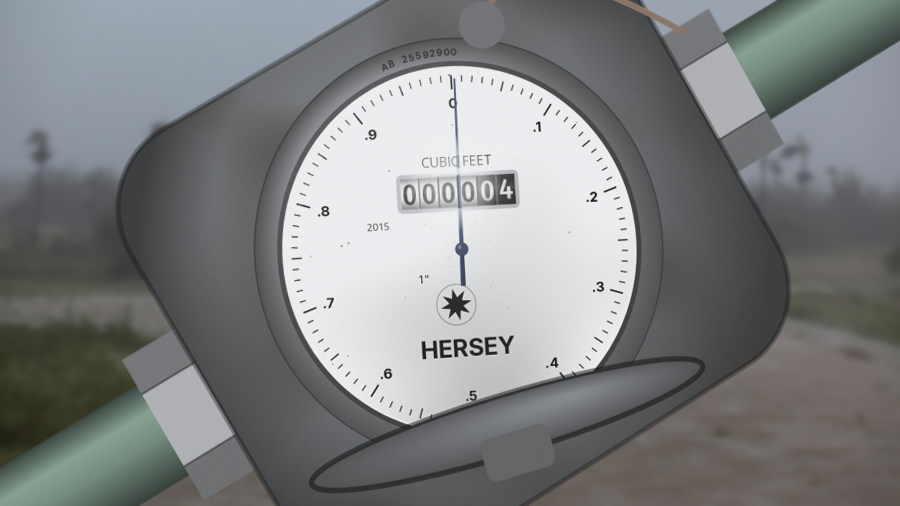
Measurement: 4.00 ft³
